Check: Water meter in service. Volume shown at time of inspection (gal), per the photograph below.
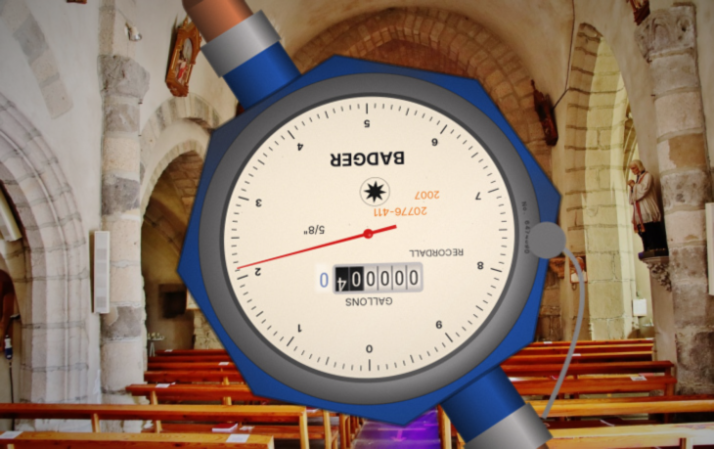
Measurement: 42.1 gal
